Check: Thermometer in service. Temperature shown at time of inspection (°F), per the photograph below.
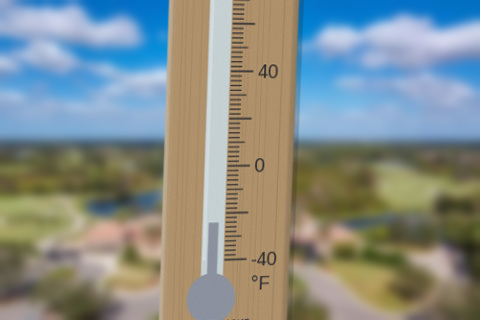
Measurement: -24 °F
